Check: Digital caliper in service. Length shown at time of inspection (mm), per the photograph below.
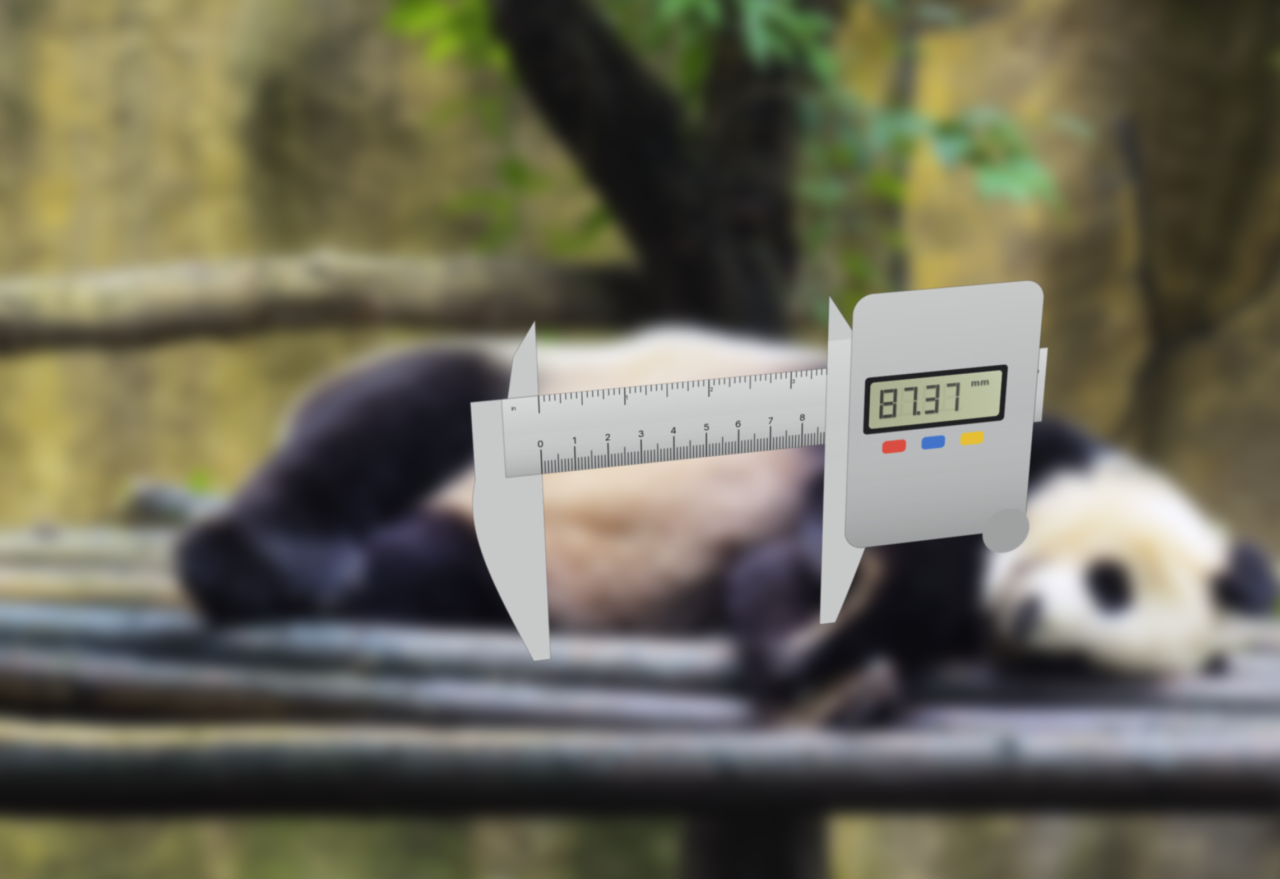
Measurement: 87.37 mm
